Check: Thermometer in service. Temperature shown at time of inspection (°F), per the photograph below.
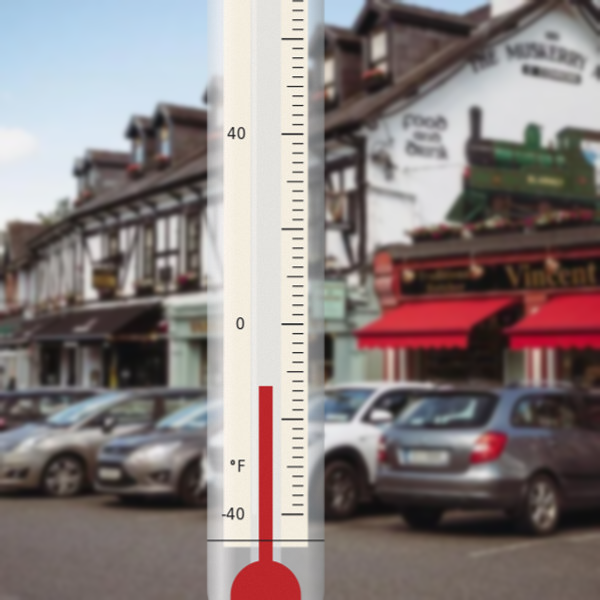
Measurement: -13 °F
